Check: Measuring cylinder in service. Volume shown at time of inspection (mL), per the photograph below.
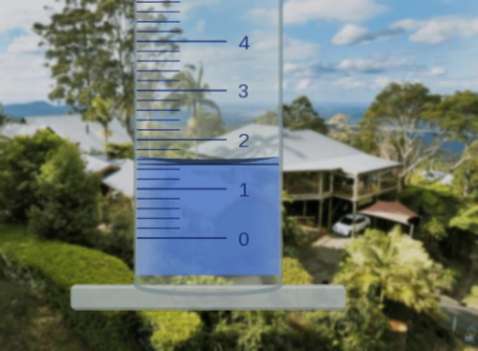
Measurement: 1.5 mL
